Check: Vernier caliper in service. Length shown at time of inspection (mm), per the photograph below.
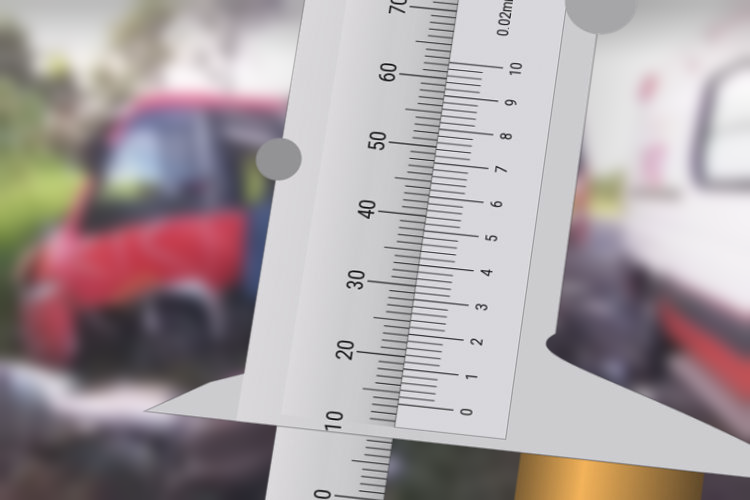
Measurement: 13.4 mm
